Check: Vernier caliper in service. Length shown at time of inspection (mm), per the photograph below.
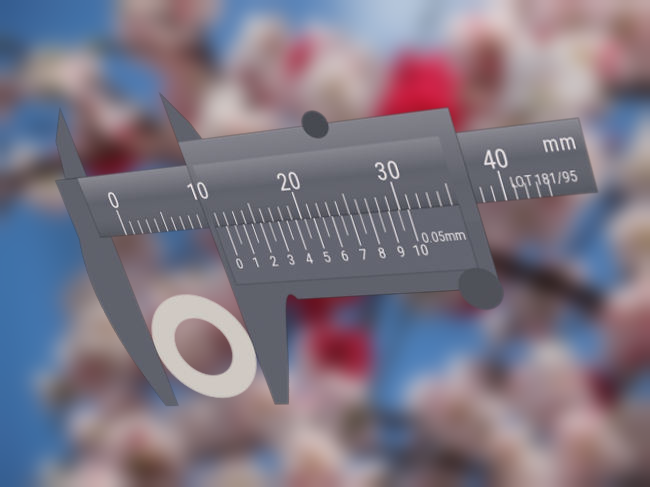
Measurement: 11.8 mm
